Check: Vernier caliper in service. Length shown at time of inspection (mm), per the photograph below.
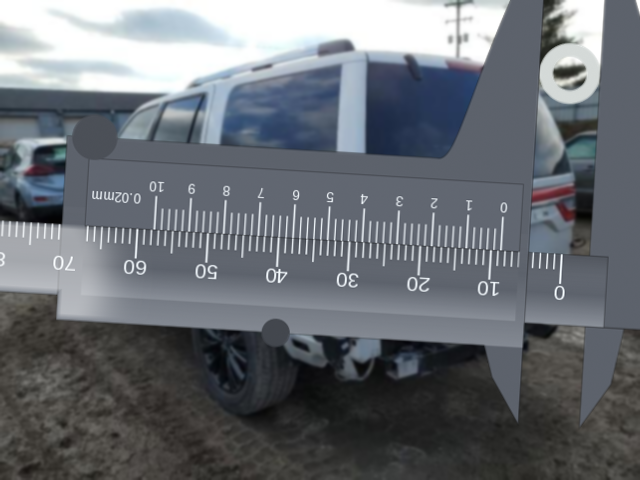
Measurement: 8.6 mm
